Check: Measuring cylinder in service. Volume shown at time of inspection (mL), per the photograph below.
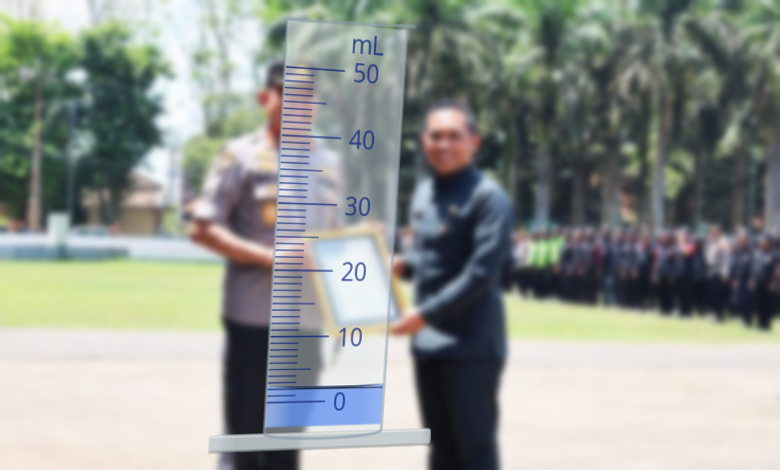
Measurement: 2 mL
